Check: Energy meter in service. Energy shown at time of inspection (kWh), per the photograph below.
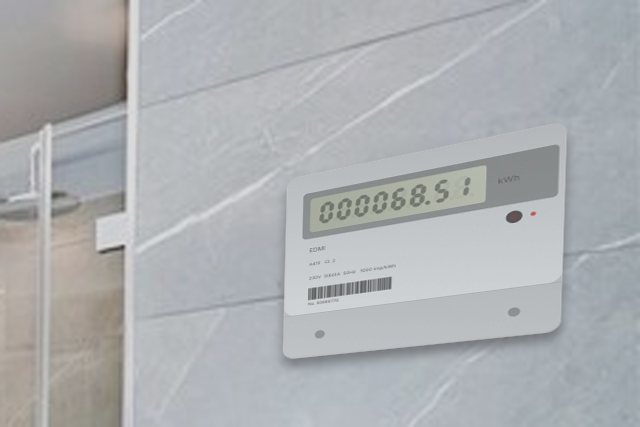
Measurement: 68.51 kWh
